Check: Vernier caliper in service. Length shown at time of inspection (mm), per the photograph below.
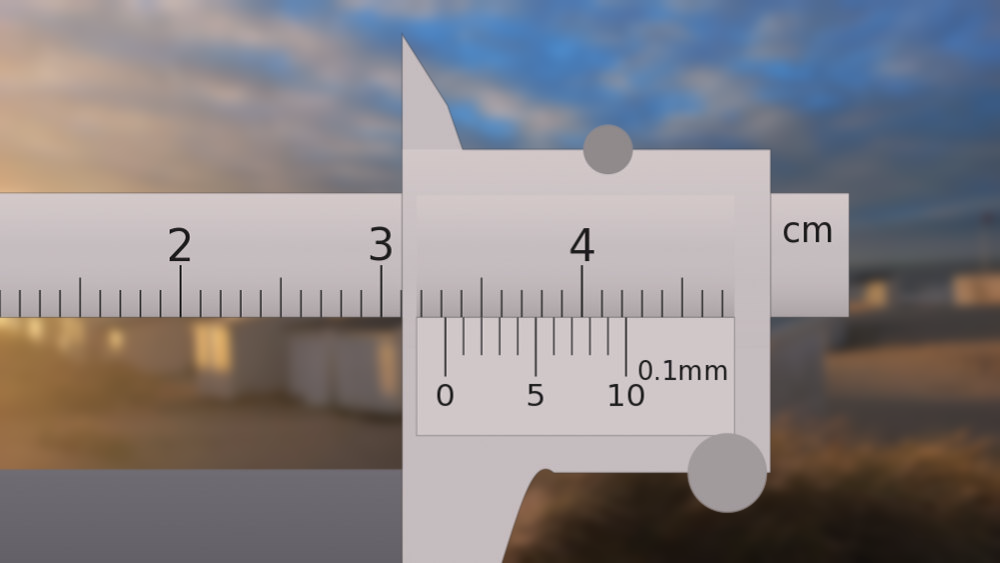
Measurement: 33.2 mm
